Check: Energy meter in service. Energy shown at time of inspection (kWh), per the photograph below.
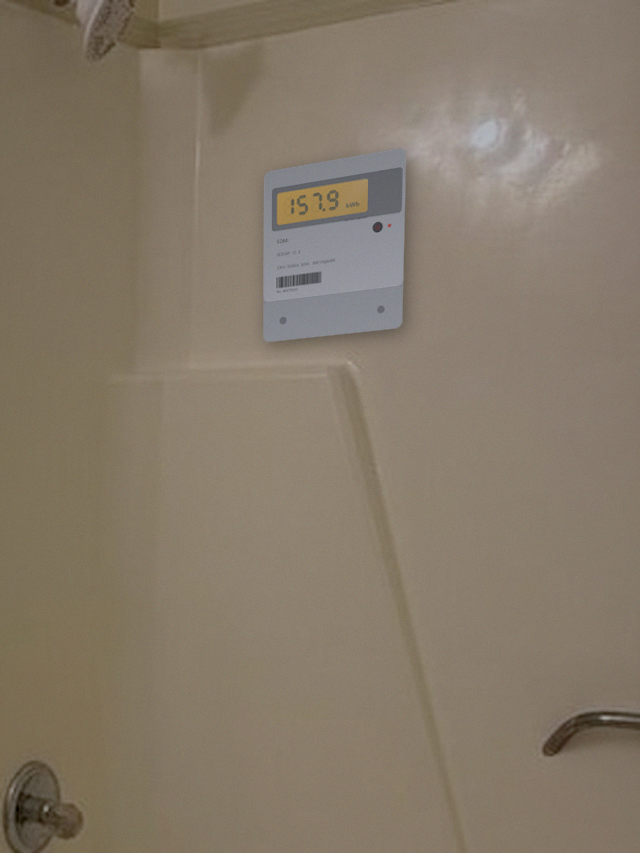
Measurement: 157.9 kWh
